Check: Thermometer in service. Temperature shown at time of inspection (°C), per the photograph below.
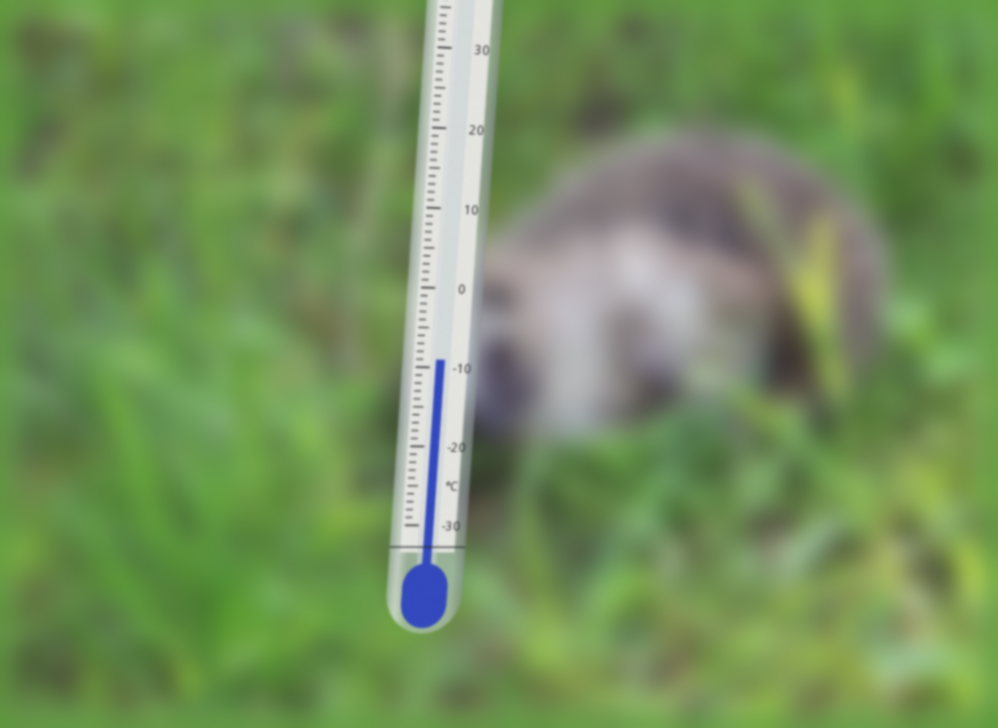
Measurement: -9 °C
